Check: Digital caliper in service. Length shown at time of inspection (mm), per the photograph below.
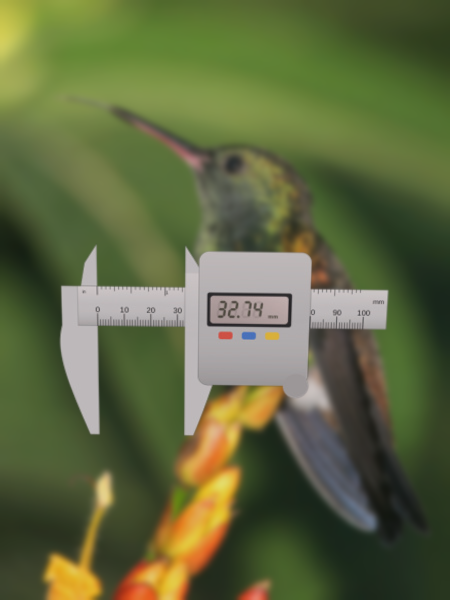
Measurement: 32.74 mm
